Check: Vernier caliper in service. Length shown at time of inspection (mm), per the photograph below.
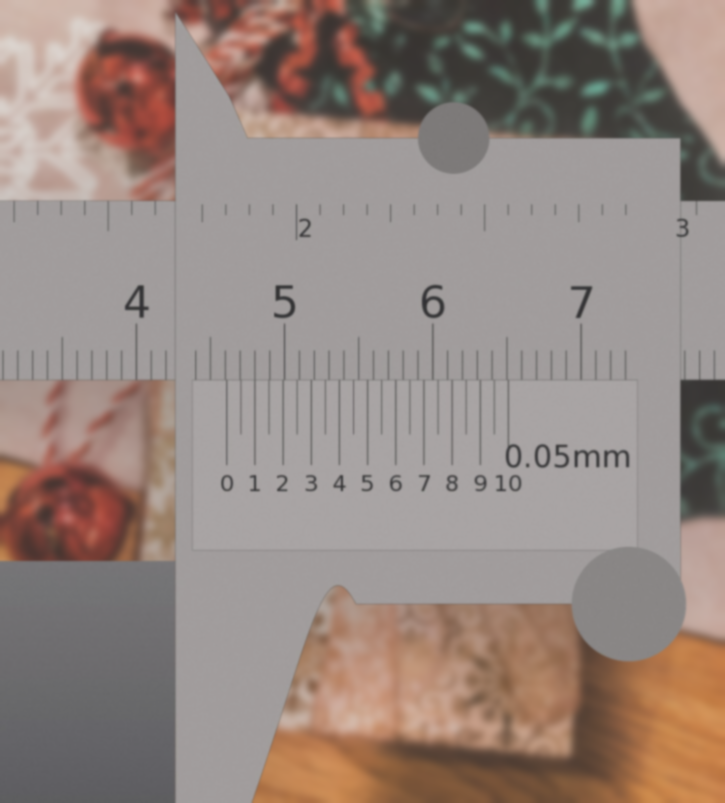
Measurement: 46.1 mm
